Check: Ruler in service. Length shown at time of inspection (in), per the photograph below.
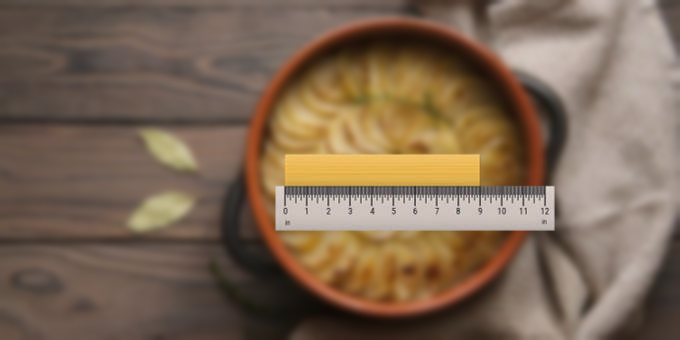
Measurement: 9 in
